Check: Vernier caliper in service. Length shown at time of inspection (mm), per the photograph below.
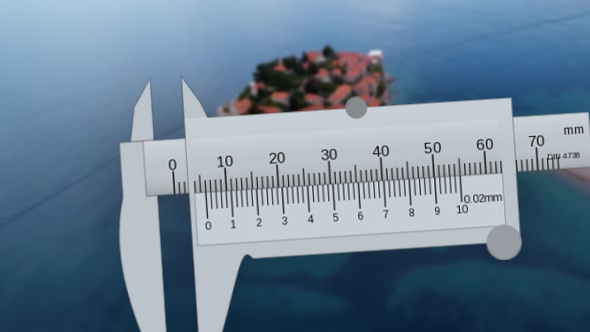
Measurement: 6.0 mm
